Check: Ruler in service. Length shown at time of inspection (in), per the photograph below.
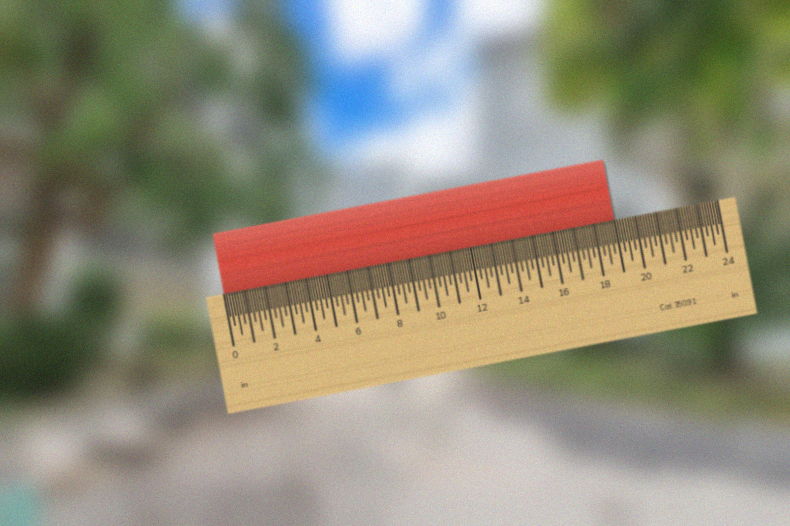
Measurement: 19 in
